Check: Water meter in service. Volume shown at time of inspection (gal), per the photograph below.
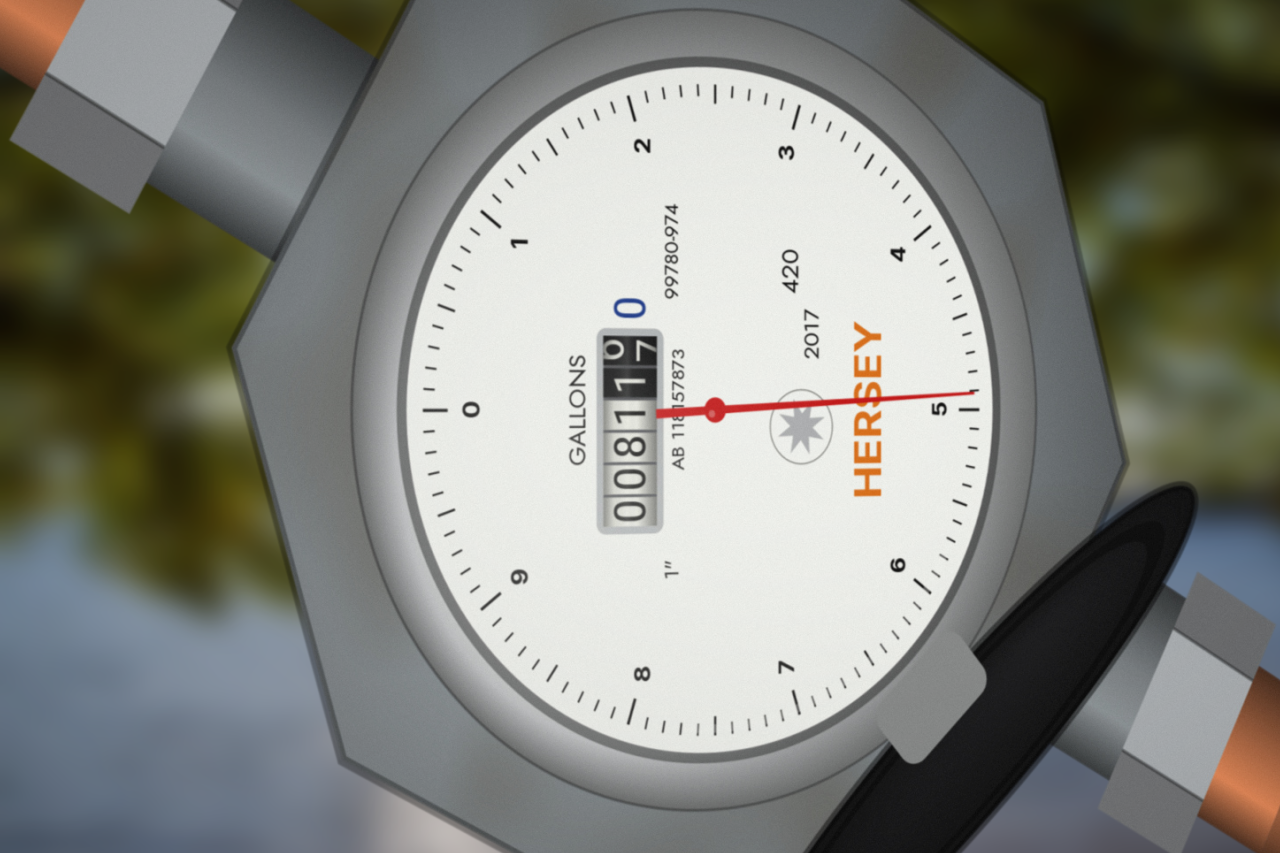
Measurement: 81164.9 gal
